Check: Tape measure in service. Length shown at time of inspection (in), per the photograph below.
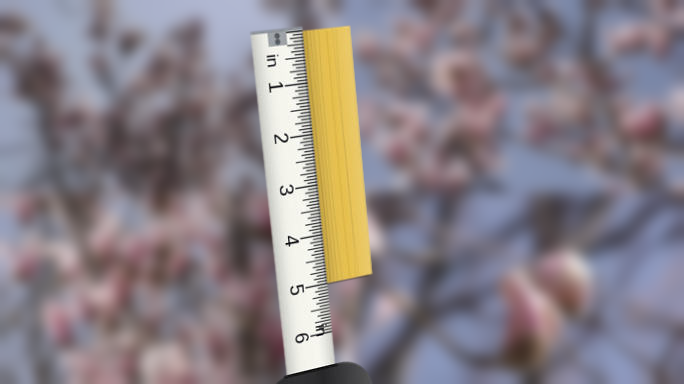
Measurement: 5 in
